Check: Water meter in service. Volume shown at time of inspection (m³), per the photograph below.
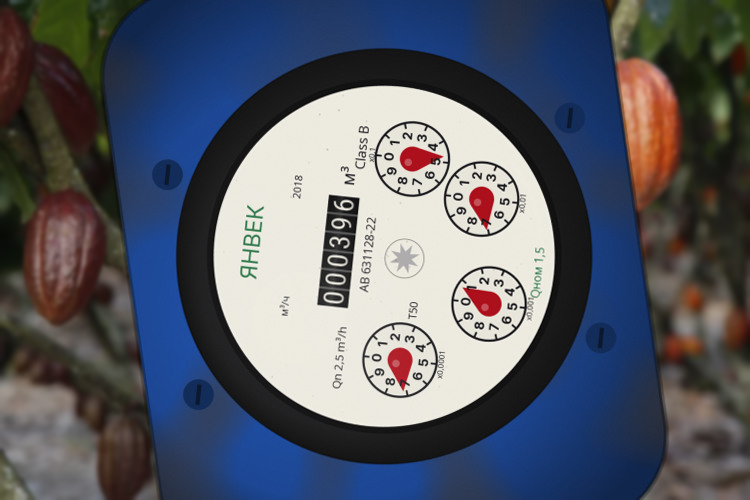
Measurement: 396.4707 m³
